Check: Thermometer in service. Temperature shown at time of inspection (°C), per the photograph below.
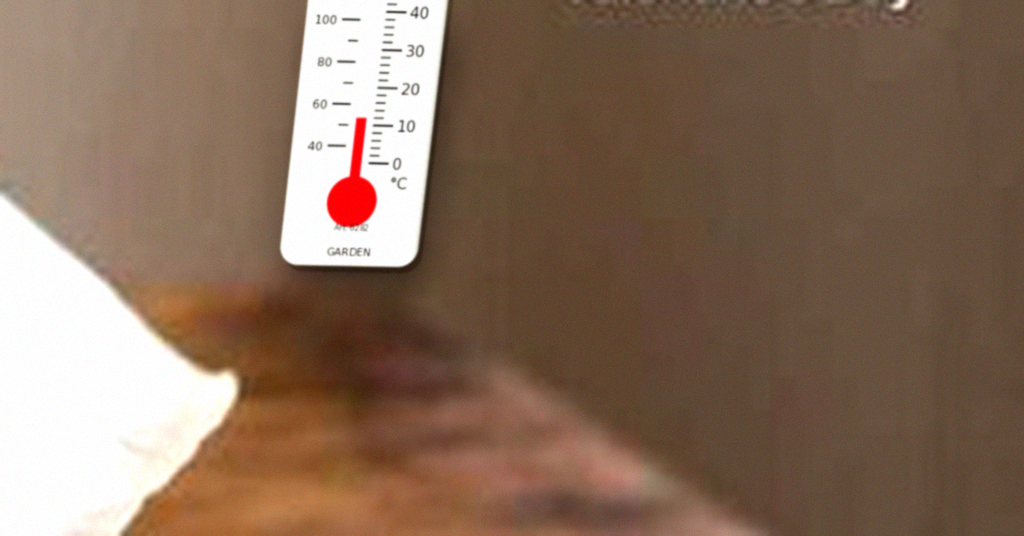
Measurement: 12 °C
